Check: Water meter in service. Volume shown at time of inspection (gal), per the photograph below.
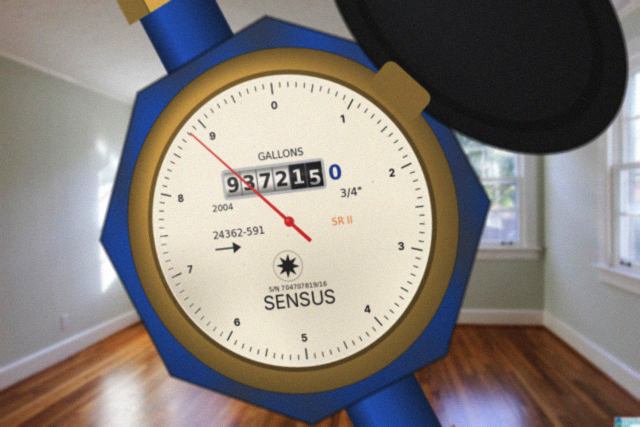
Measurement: 9372148.8 gal
